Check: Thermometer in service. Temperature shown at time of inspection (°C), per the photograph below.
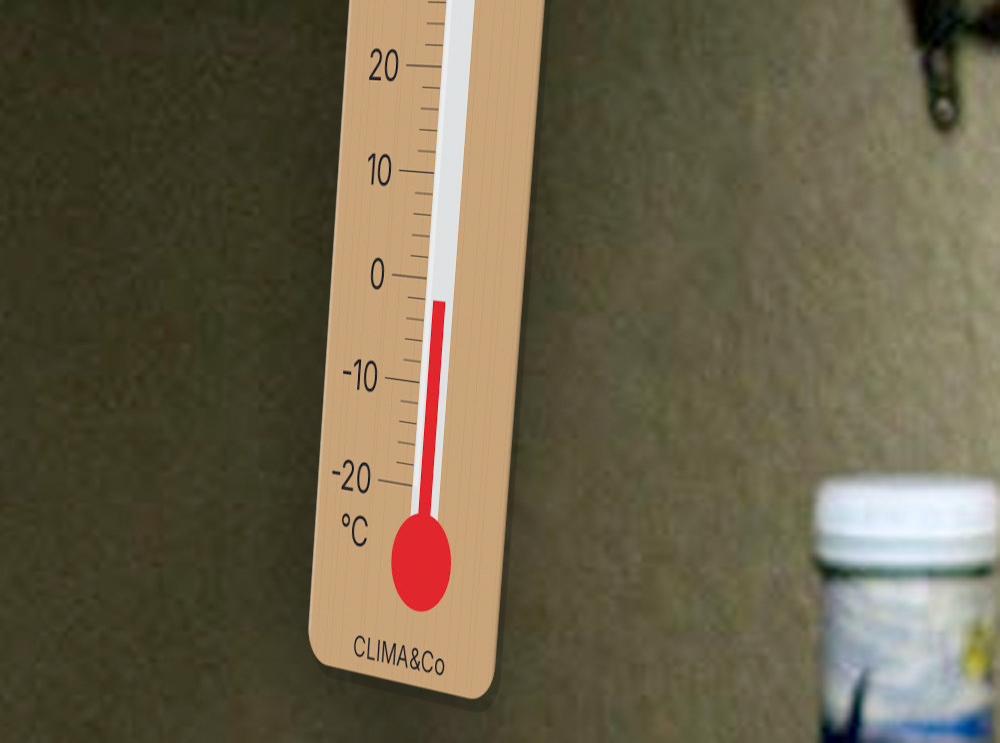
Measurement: -2 °C
